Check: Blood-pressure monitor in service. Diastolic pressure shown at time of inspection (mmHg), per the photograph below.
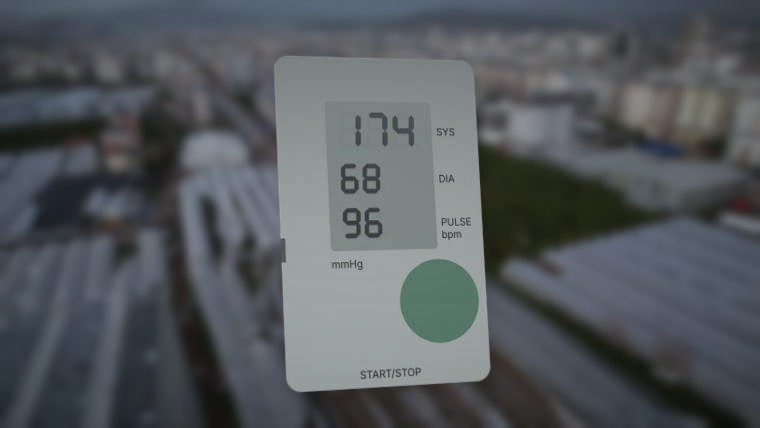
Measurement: 68 mmHg
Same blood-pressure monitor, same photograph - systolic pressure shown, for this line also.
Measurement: 174 mmHg
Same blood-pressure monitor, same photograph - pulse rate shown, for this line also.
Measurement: 96 bpm
